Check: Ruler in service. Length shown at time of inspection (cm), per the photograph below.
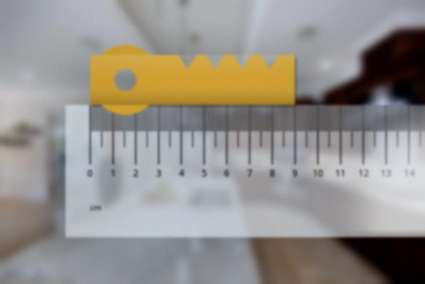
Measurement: 9 cm
